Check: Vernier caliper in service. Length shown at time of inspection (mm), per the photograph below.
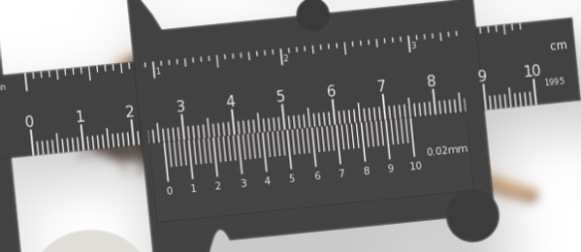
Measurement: 26.0 mm
